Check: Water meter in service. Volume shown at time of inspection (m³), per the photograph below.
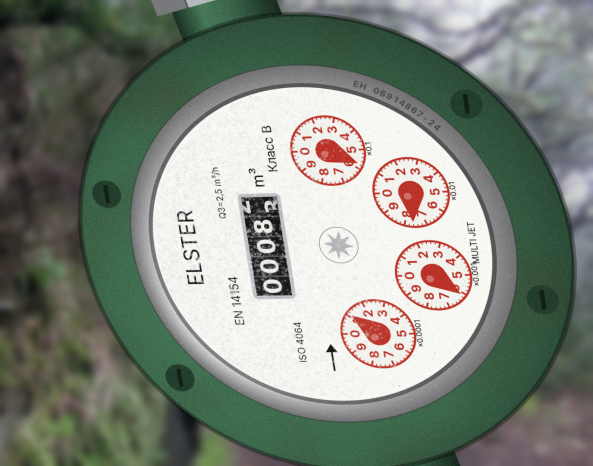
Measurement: 82.5761 m³
